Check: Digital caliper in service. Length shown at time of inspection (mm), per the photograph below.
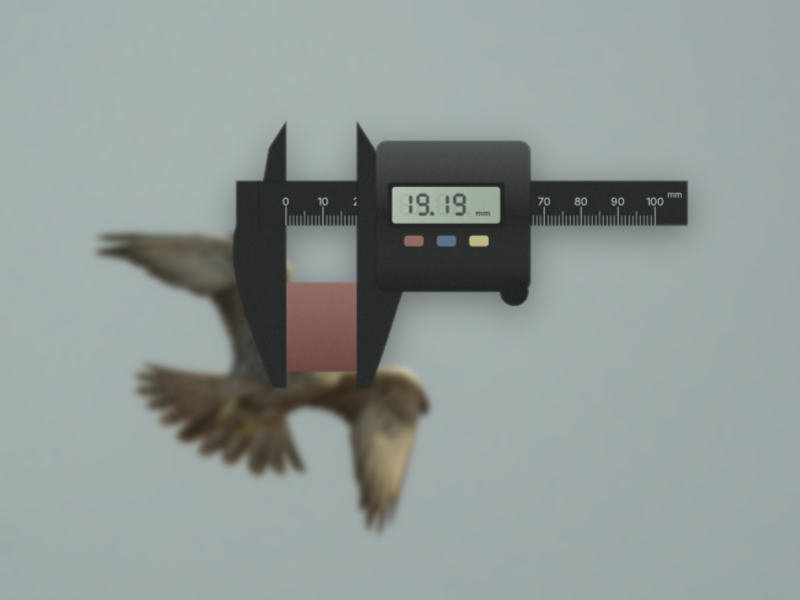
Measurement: 19.19 mm
